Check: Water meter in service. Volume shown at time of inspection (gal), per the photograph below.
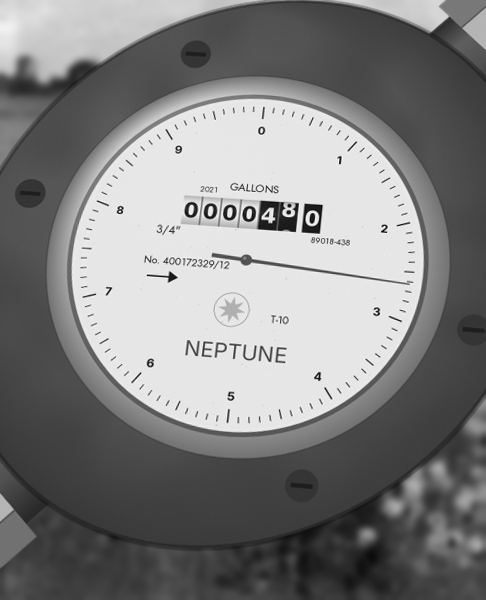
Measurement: 482.6 gal
